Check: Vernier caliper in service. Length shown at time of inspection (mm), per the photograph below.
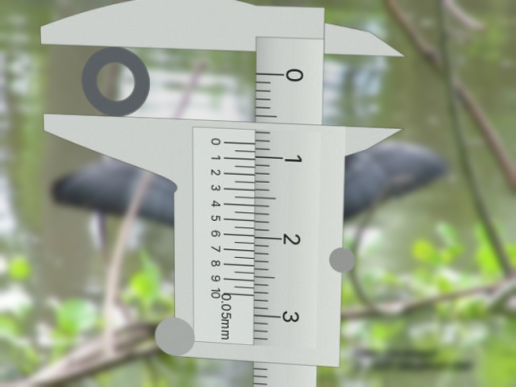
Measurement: 8.4 mm
